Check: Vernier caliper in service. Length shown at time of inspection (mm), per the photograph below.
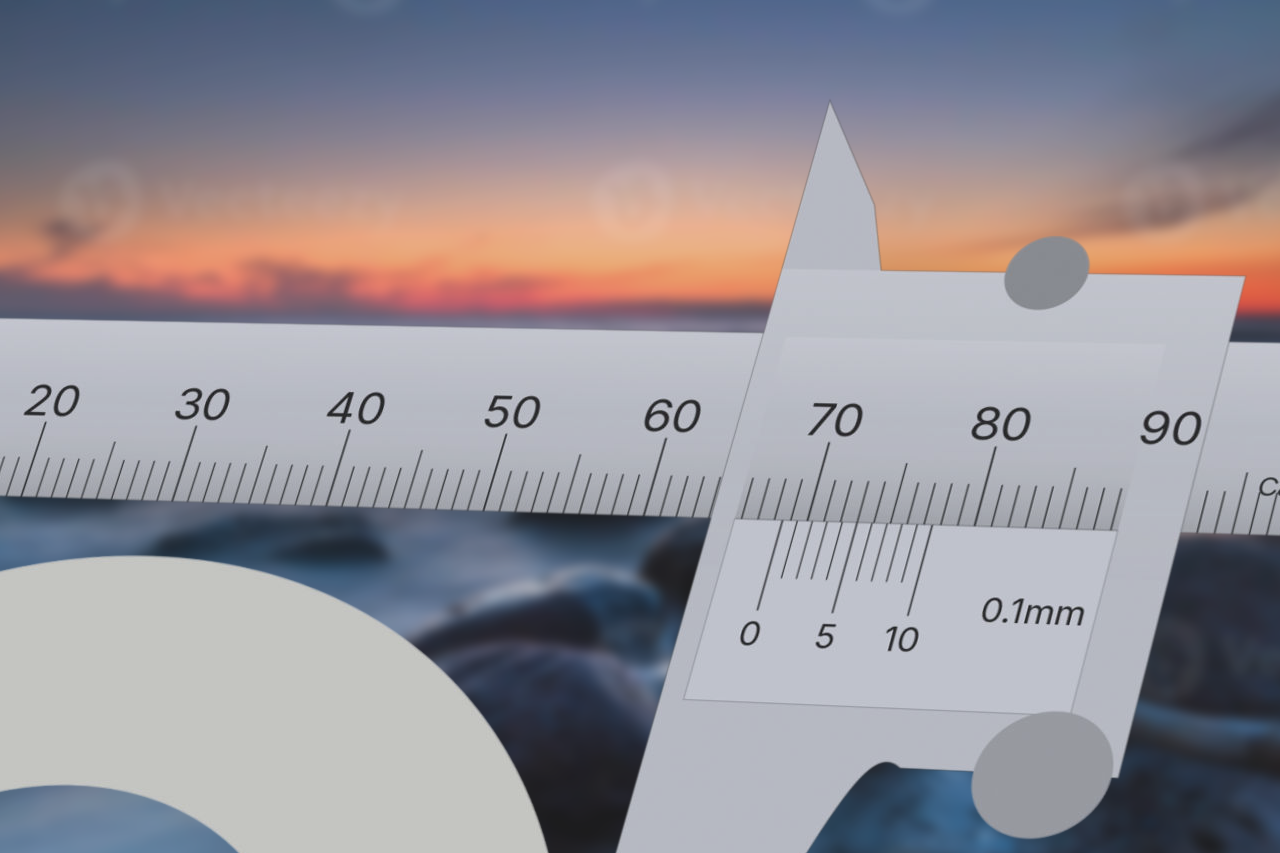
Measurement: 68.5 mm
